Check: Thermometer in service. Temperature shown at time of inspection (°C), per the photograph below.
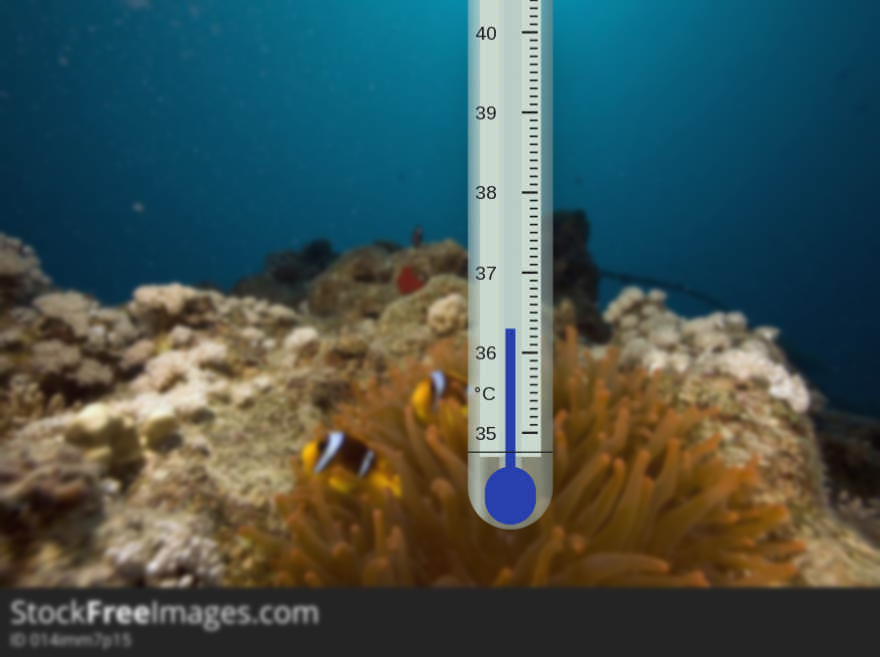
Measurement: 36.3 °C
